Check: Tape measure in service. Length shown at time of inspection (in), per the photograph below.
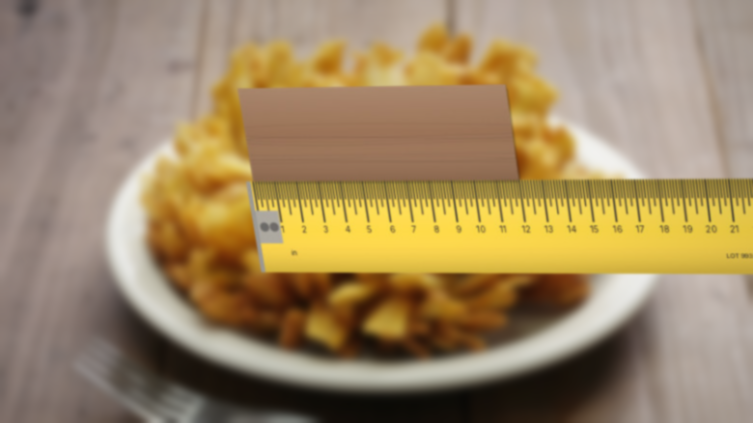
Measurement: 12 in
